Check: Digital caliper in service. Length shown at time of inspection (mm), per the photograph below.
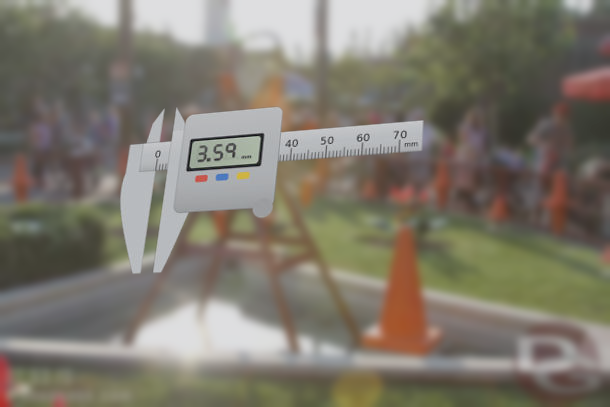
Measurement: 3.59 mm
